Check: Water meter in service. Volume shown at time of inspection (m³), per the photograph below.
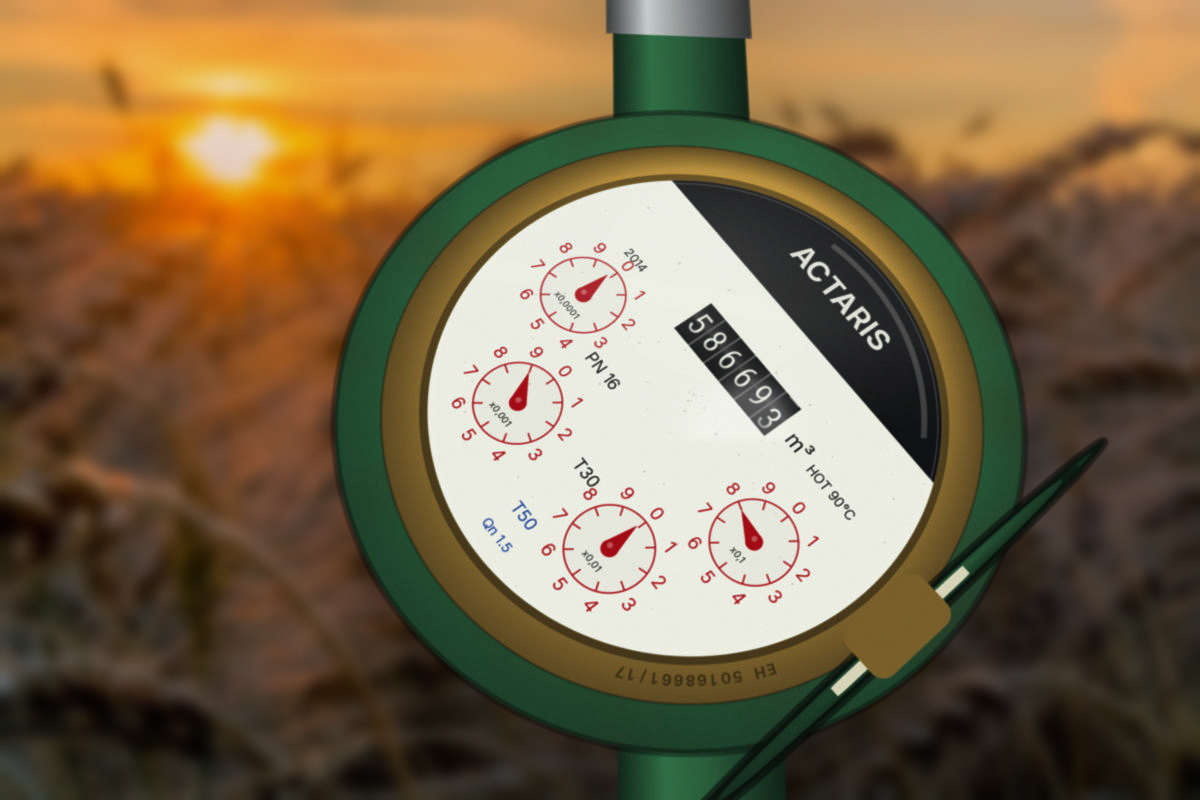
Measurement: 586692.7989 m³
